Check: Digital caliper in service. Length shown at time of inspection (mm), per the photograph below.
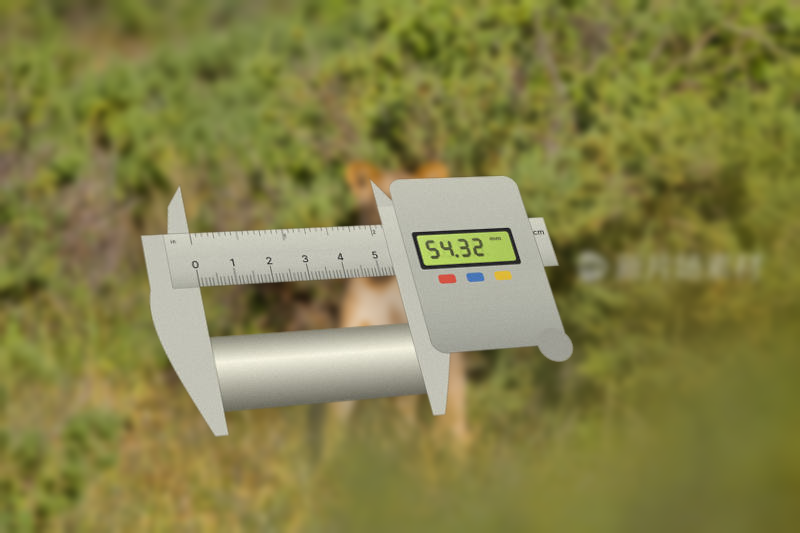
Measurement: 54.32 mm
